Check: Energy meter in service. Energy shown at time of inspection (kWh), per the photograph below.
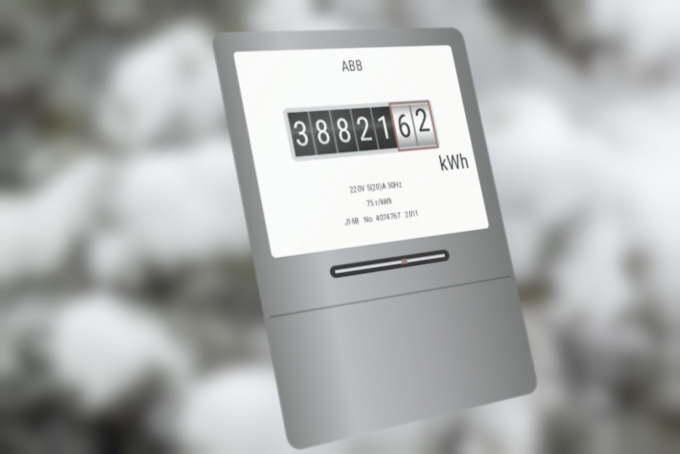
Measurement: 38821.62 kWh
